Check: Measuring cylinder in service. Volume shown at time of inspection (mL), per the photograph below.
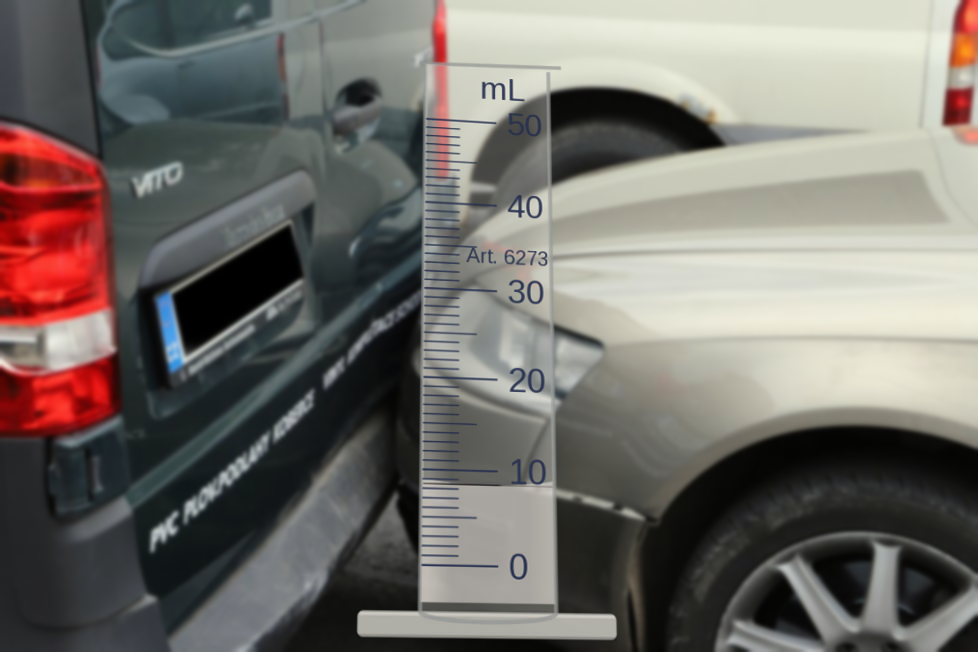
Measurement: 8.5 mL
